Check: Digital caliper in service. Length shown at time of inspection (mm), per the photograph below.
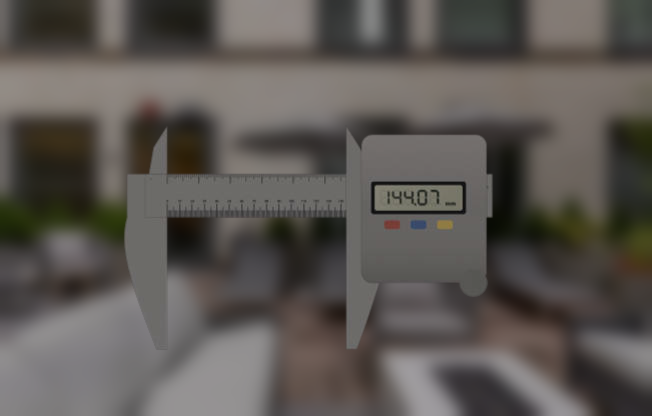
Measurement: 144.07 mm
